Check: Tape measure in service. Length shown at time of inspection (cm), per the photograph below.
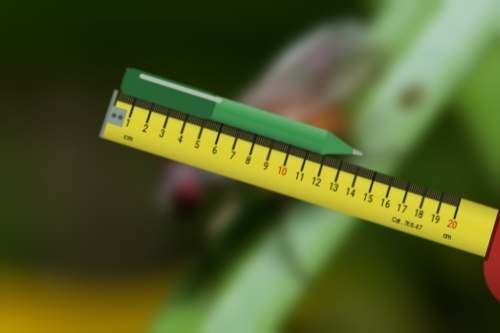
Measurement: 14 cm
